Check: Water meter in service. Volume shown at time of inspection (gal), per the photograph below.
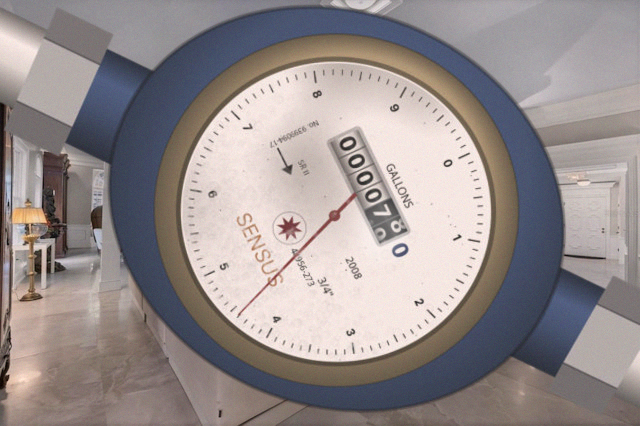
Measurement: 784.4 gal
